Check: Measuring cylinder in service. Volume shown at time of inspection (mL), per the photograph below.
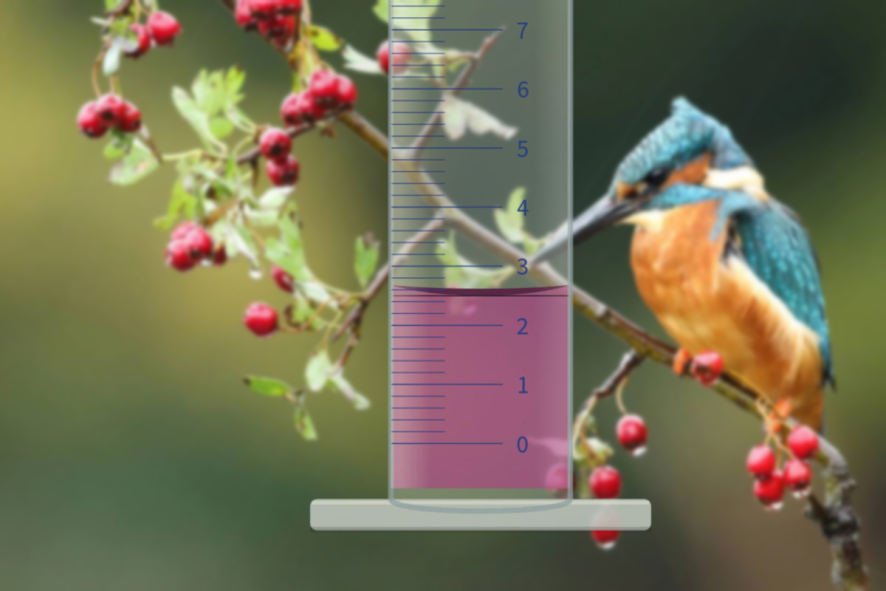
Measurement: 2.5 mL
